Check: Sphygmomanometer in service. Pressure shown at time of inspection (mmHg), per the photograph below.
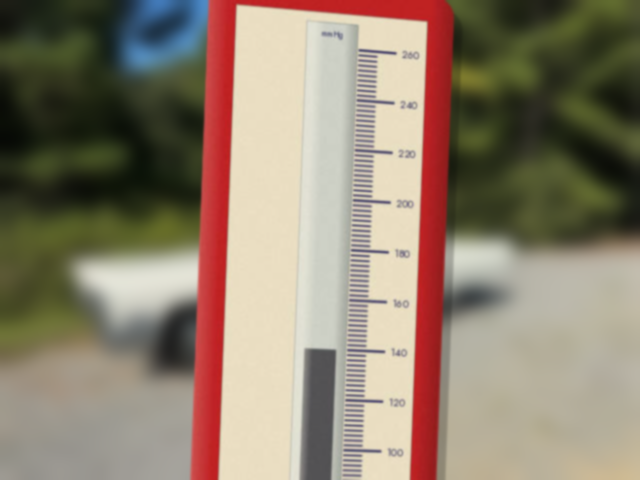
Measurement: 140 mmHg
